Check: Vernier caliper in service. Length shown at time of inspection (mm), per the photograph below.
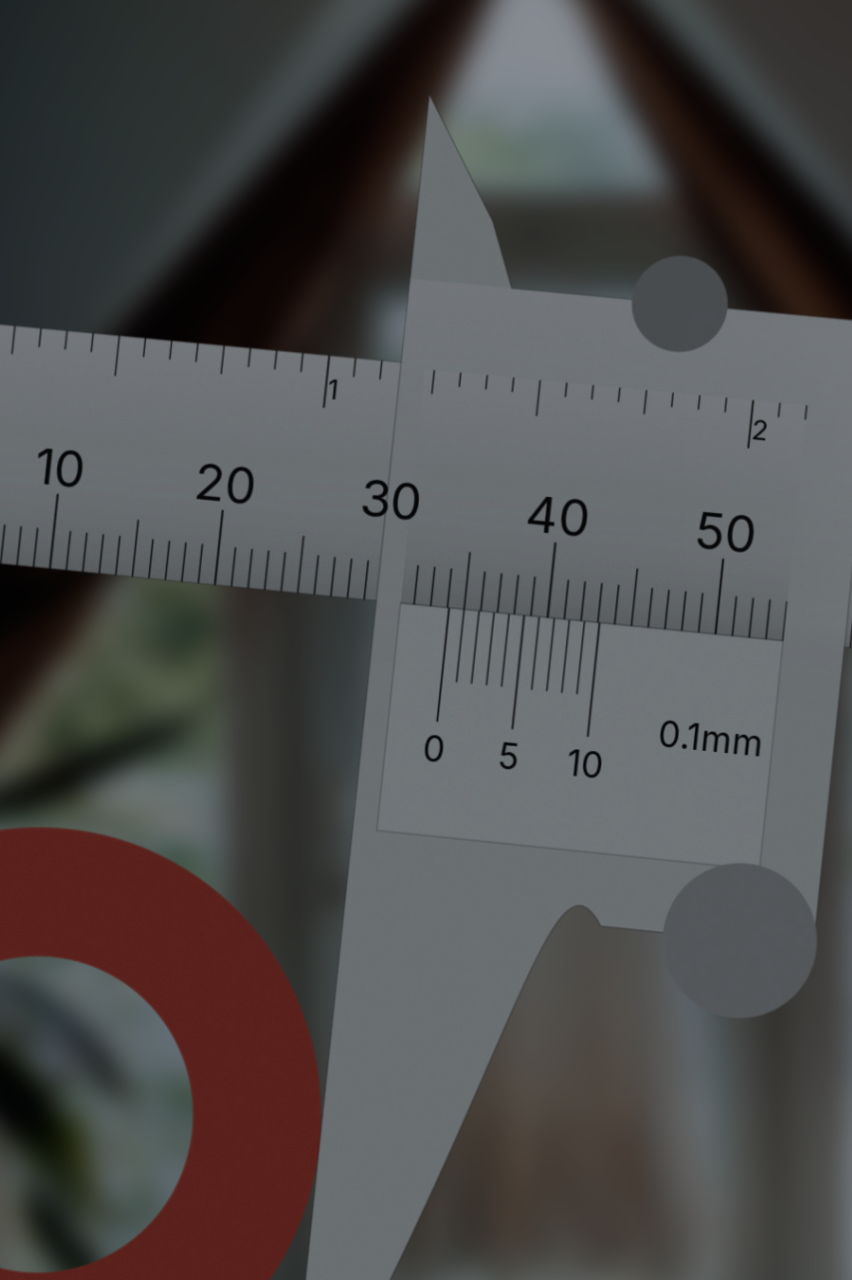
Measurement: 34.1 mm
